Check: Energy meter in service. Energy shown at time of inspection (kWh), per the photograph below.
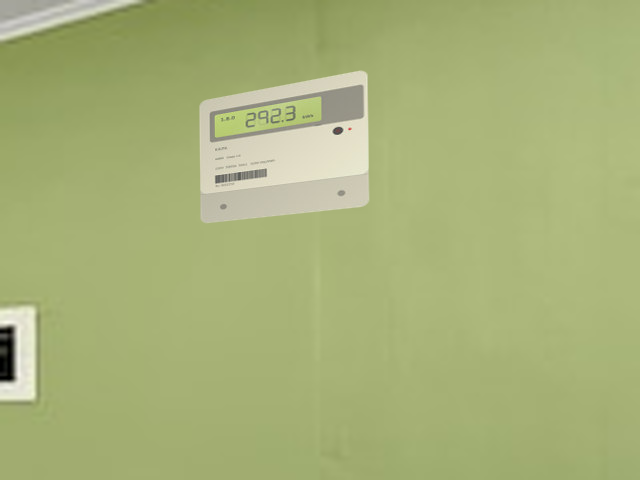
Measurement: 292.3 kWh
